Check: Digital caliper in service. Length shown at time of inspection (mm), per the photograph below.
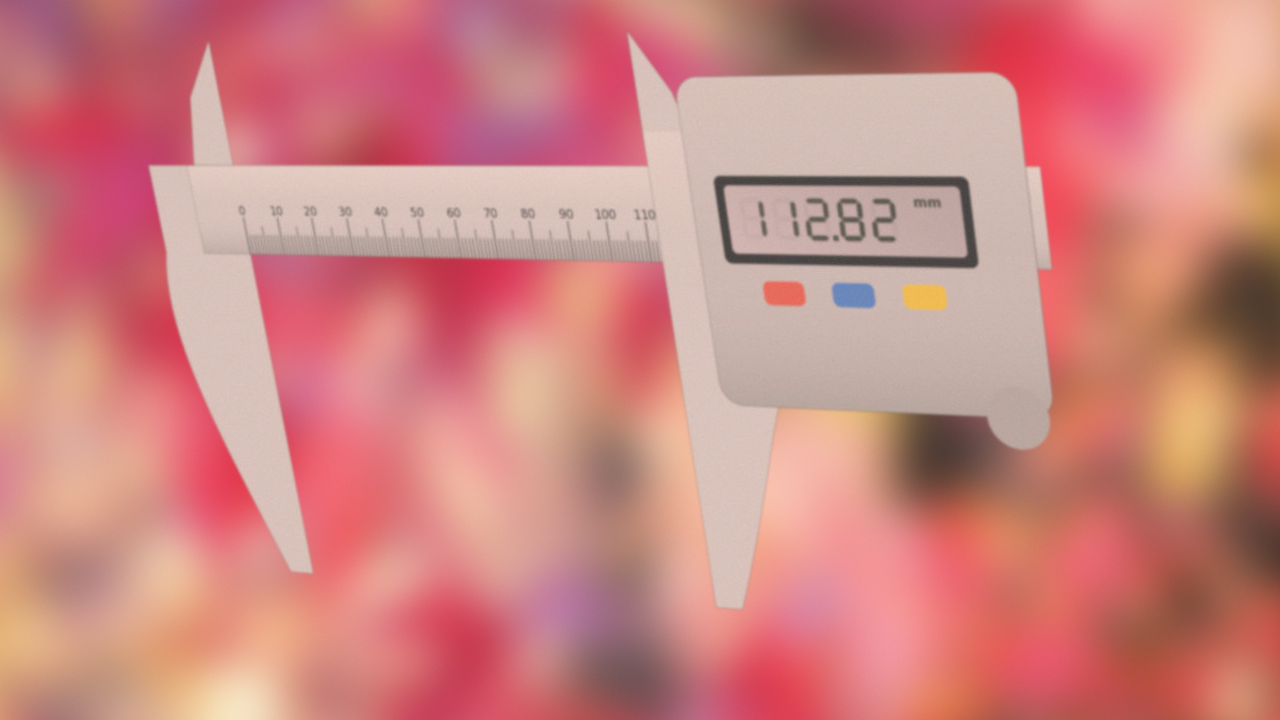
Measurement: 112.82 mm
